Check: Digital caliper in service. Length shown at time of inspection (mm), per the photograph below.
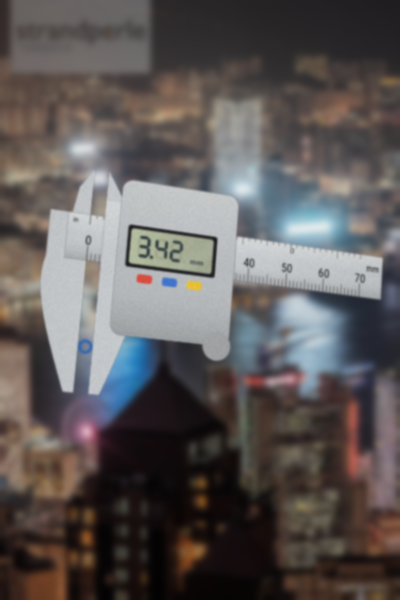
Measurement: 3.42 mm
